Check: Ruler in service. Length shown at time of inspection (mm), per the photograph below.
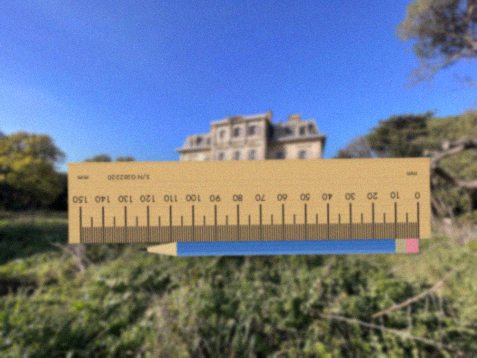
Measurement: 125 mm
